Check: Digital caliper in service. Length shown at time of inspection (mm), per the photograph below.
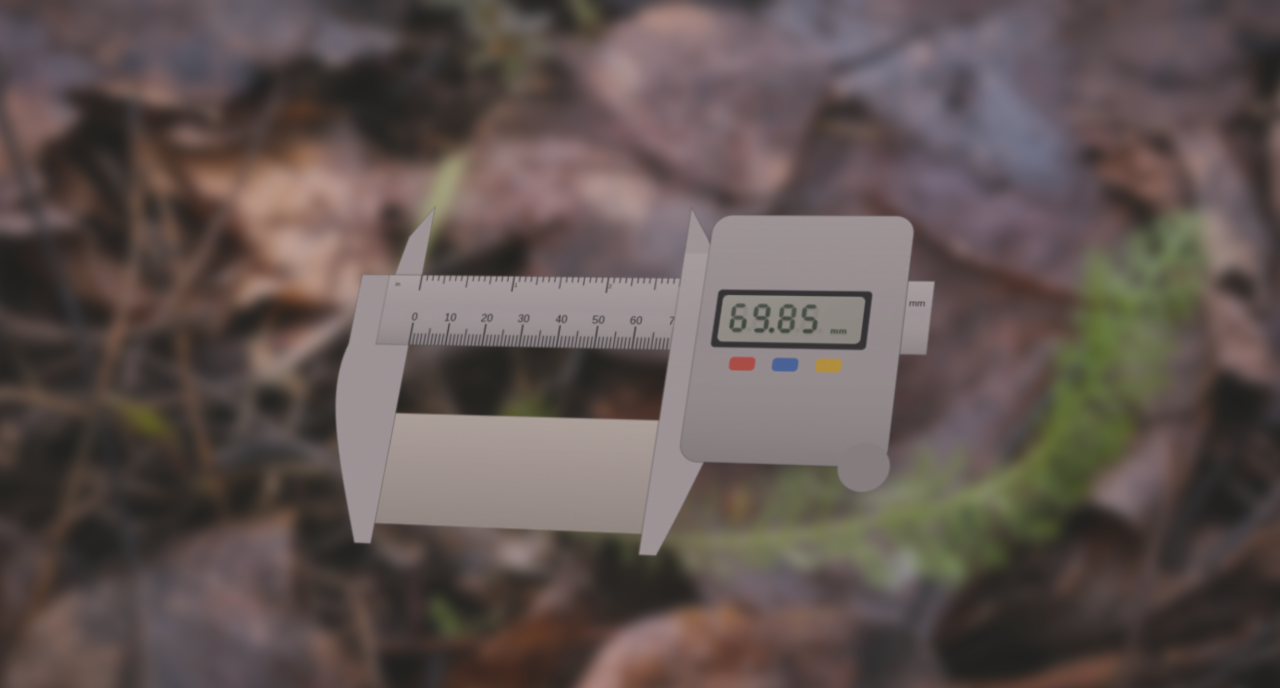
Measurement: 69.85 mm
